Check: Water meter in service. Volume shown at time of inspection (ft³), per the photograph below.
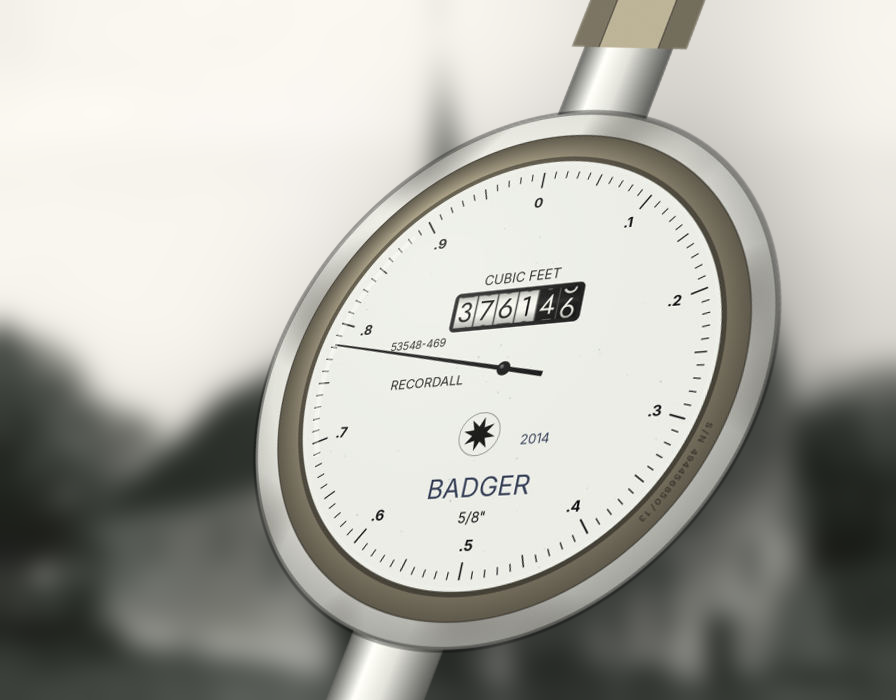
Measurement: 376145.78 ft³
